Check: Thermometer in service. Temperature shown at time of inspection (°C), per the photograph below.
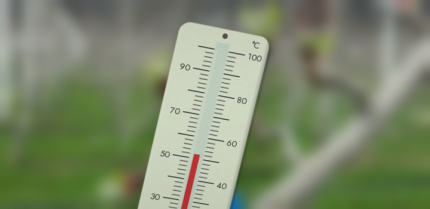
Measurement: 52 °C
